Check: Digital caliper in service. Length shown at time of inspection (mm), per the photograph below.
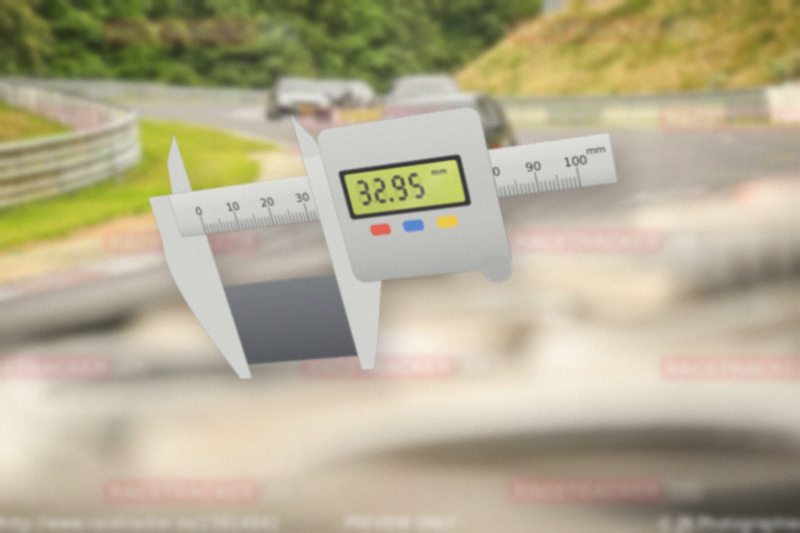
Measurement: 32.95 mm
